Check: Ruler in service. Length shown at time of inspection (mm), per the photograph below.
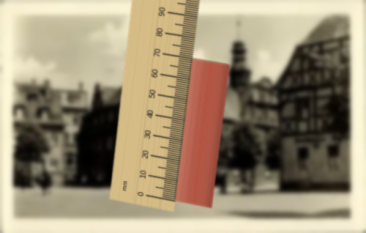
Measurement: 70 mm
